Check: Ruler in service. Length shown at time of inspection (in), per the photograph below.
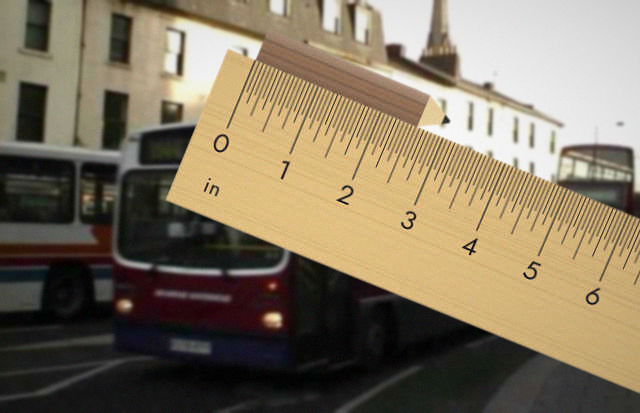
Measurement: 3 in
